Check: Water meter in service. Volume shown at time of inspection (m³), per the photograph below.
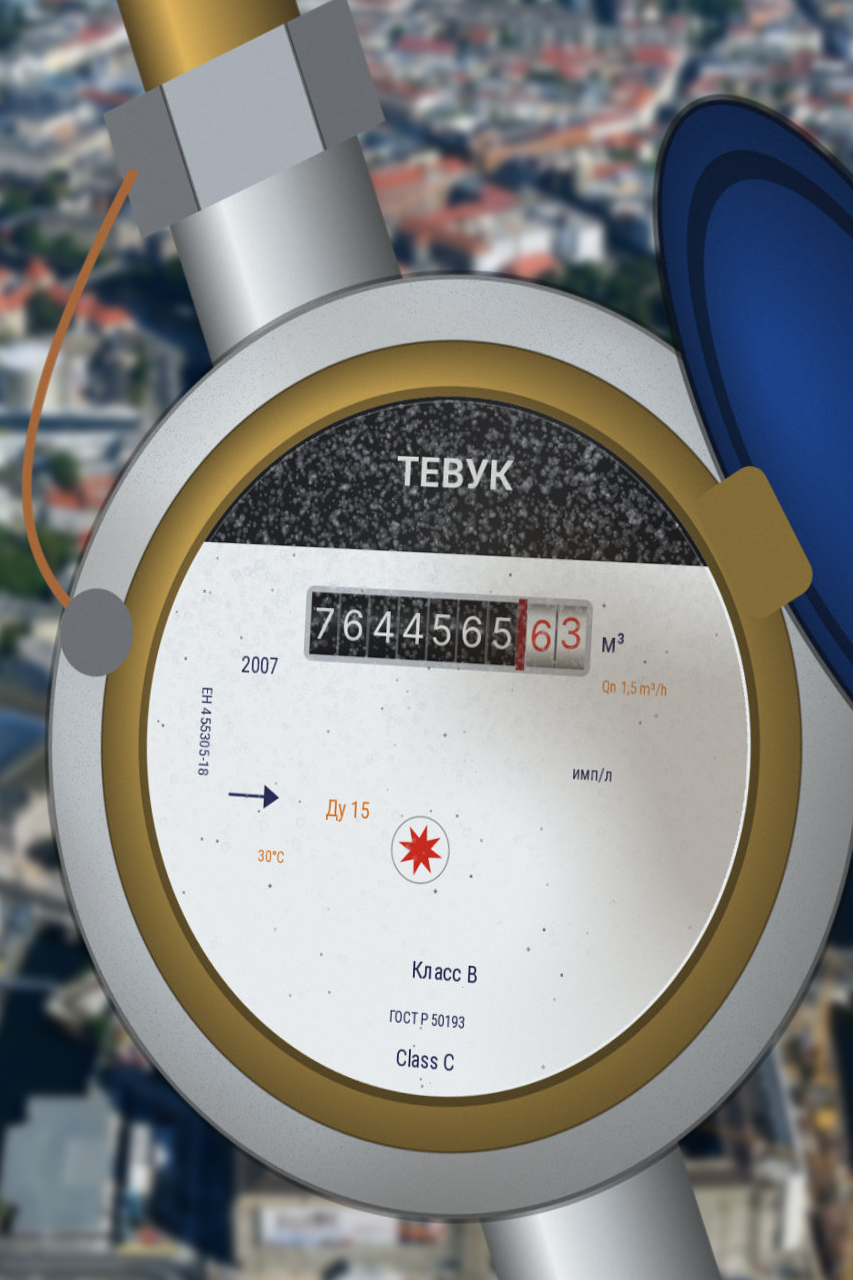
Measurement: 7644565.63 m³
